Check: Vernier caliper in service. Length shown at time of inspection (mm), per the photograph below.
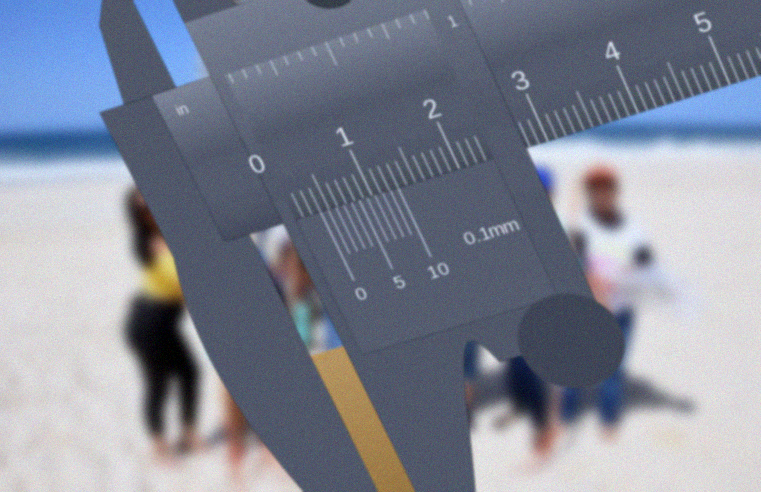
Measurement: 4.0 mm
